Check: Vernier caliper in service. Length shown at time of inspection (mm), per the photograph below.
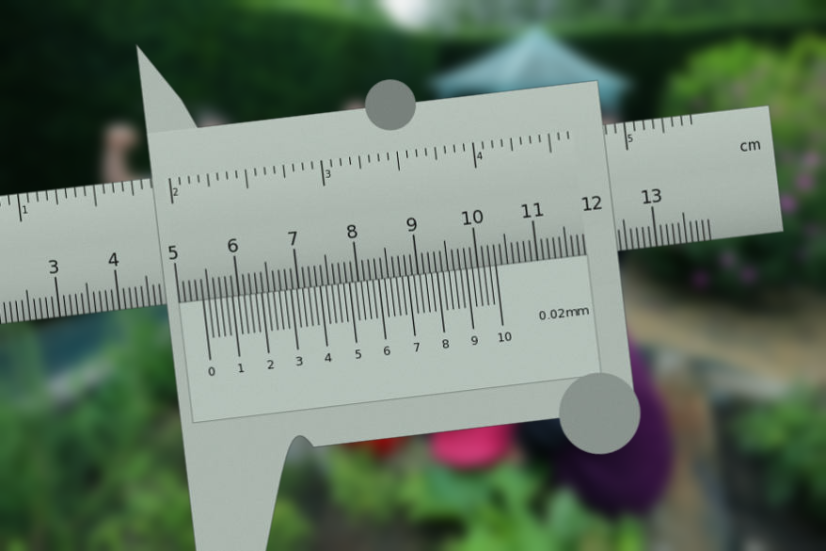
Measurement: 54.0 mm
